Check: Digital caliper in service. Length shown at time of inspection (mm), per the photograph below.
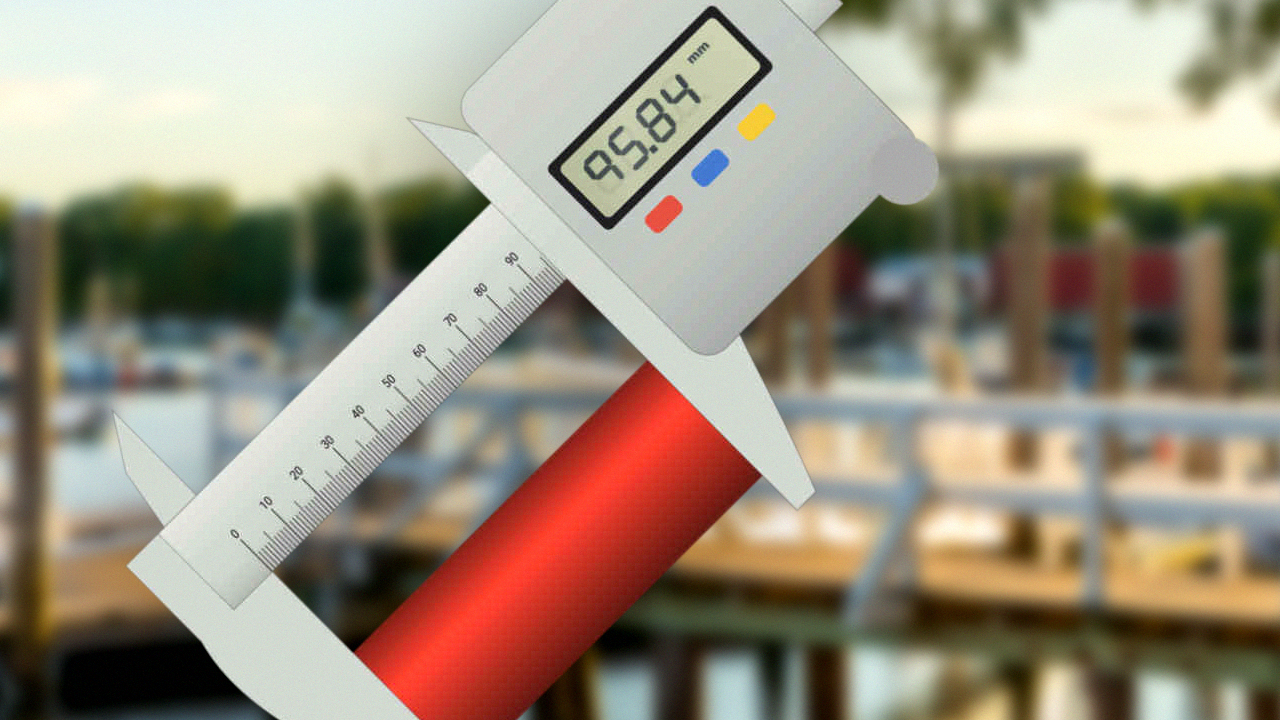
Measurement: 95.84 mm
